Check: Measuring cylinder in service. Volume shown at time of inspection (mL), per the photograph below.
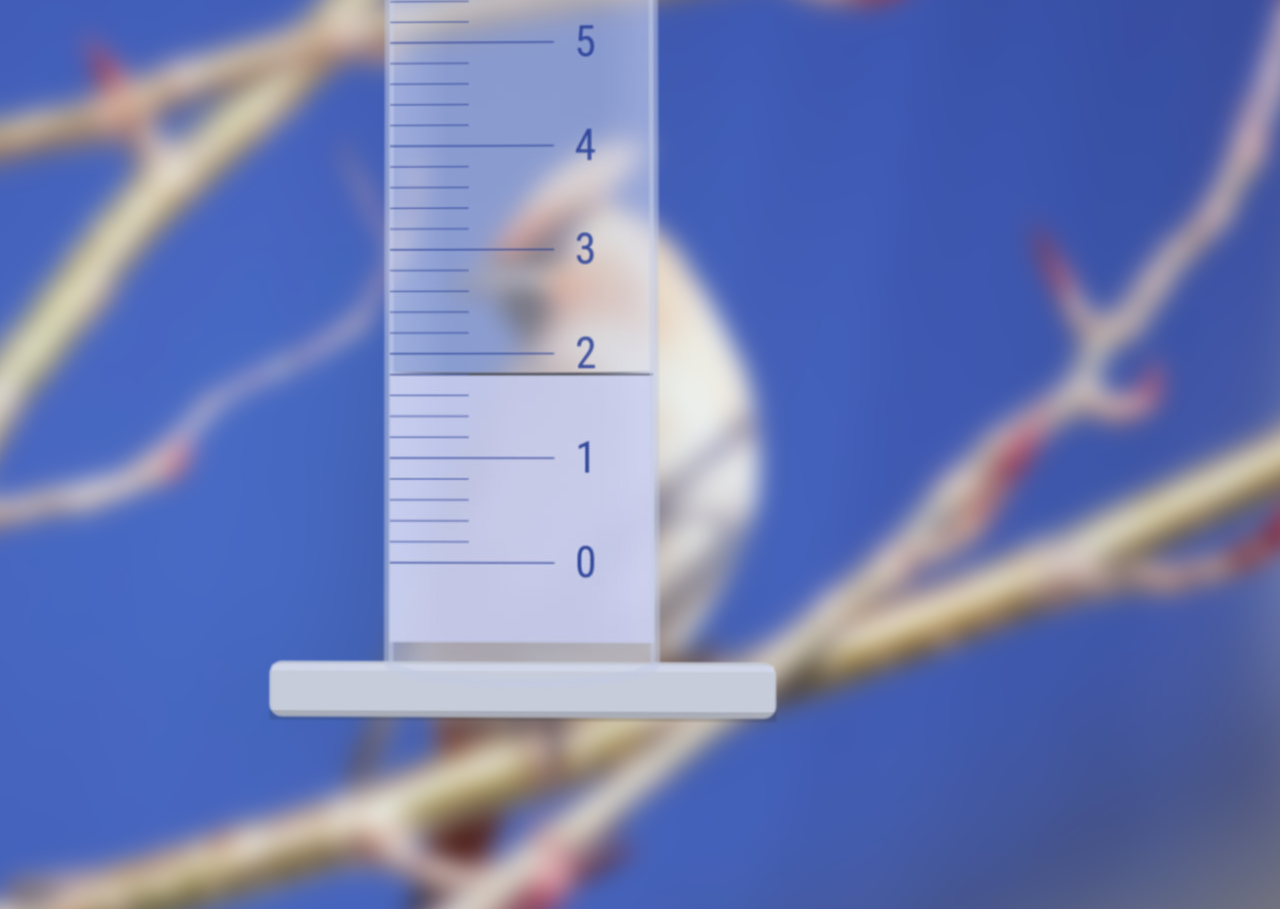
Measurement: 1.8 mL
